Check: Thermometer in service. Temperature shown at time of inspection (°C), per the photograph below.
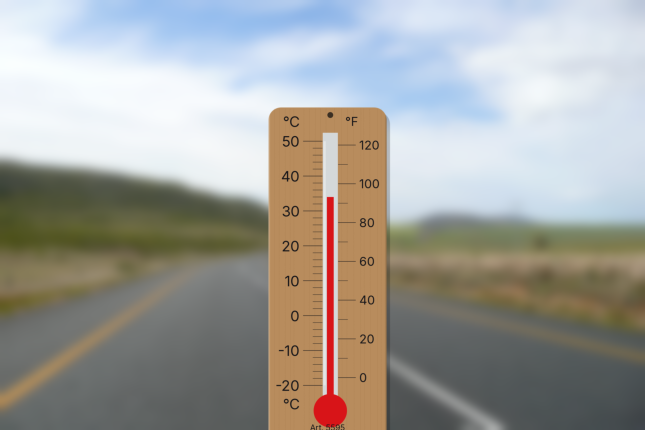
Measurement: 34 °C
